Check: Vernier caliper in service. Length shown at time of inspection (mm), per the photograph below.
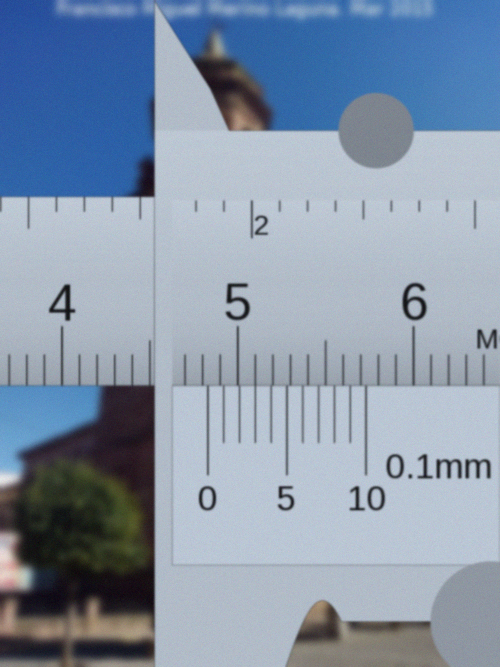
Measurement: 48.3 mm
